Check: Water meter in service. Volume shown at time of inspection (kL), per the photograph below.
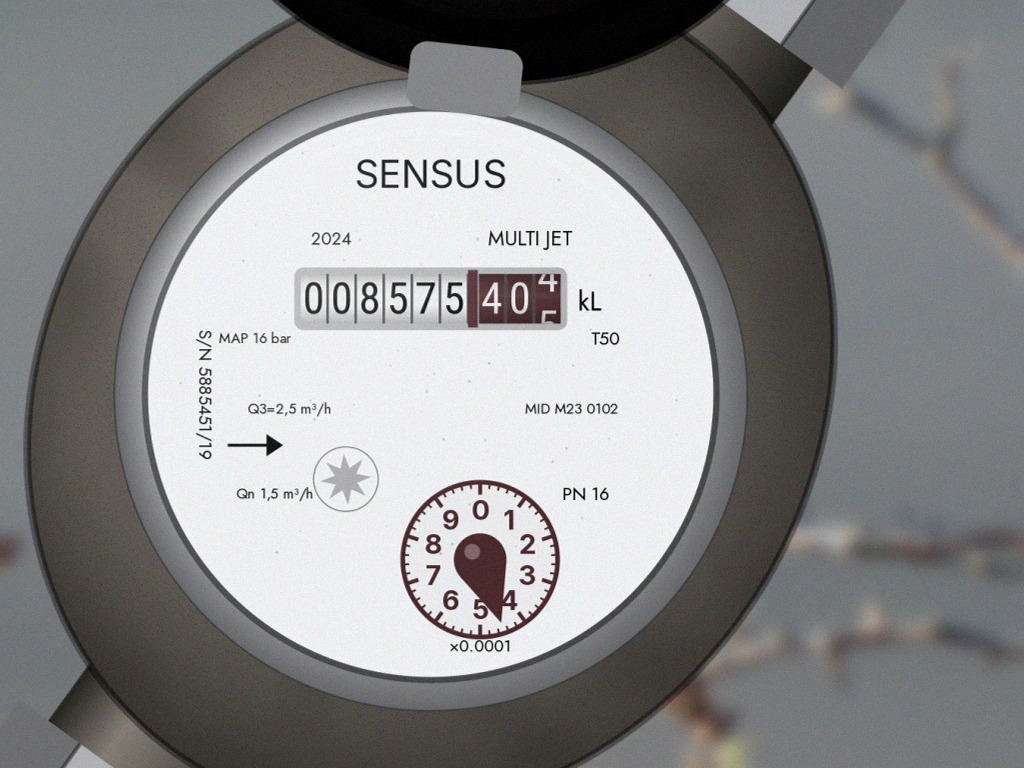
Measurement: 8575.4044 kL
